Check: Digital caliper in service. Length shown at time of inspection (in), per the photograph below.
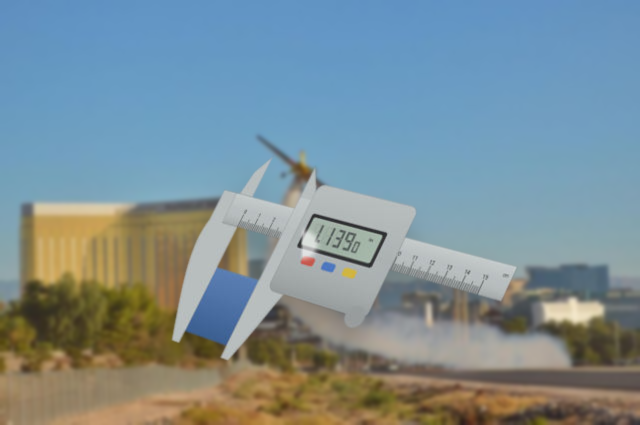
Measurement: 1.1390 in
